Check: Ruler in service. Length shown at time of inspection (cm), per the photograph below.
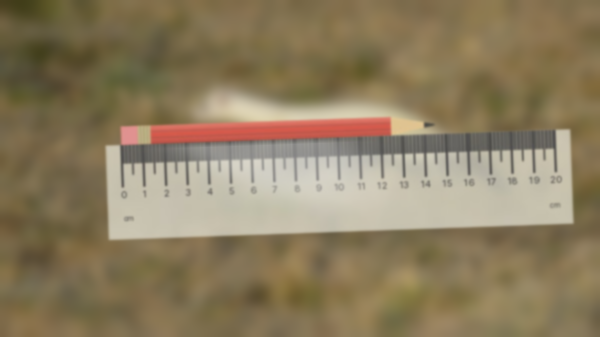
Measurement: 14.5 cm
